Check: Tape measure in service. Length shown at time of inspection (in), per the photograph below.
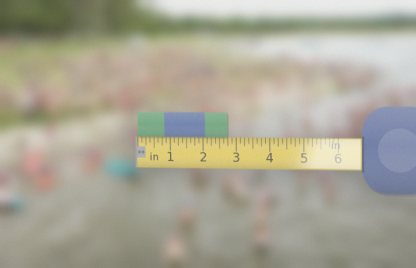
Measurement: 2.75 in
